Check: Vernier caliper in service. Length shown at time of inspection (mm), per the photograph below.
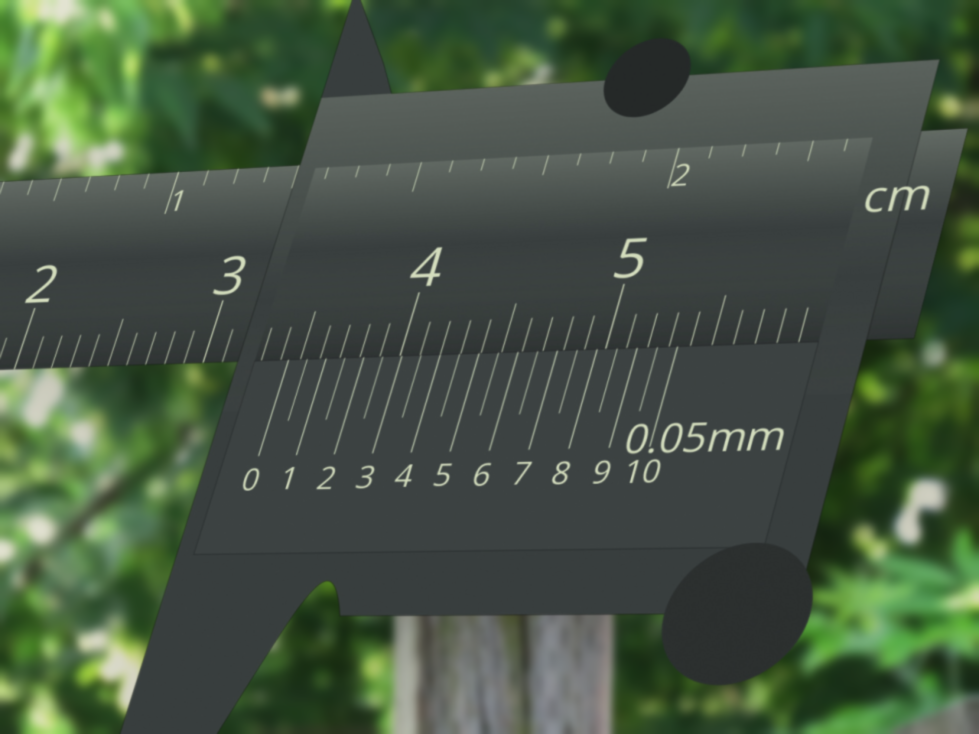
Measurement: 34.4 mm
